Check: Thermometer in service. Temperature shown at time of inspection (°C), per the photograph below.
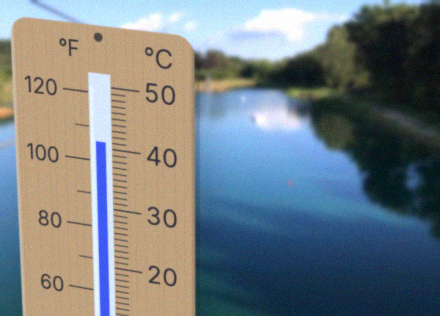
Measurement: 41 °C
